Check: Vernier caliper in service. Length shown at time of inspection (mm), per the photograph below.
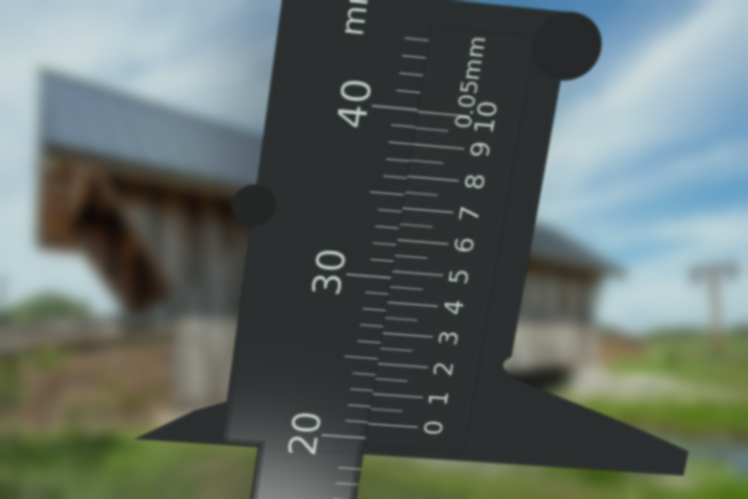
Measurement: 20.9 mm
